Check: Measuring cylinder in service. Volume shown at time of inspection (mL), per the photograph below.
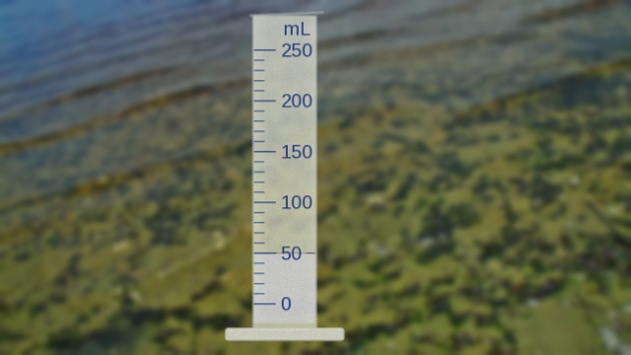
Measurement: 50 mL
